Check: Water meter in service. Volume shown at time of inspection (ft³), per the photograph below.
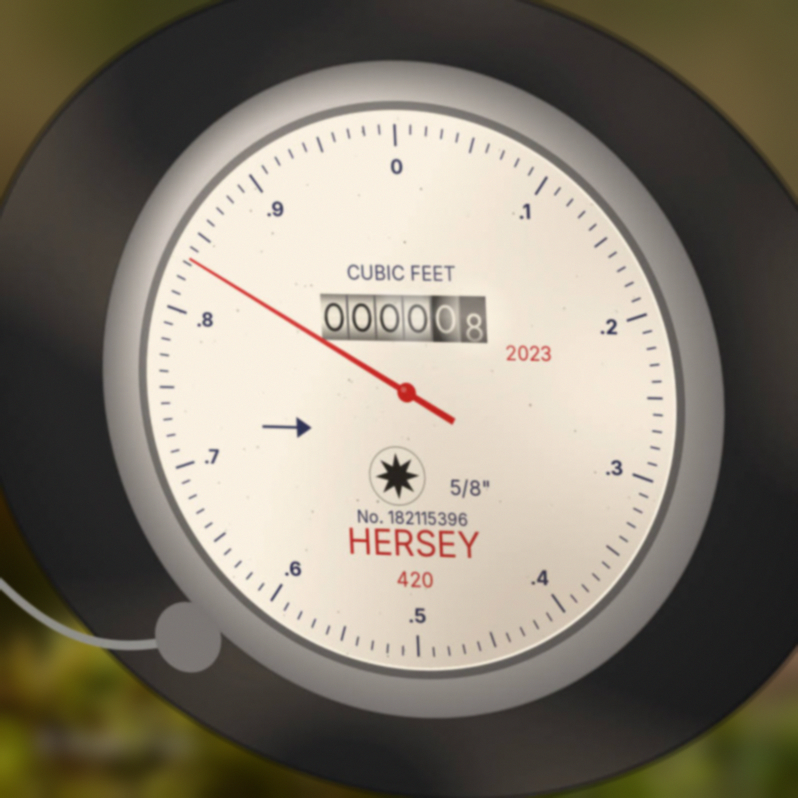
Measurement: 7.83 ft³
